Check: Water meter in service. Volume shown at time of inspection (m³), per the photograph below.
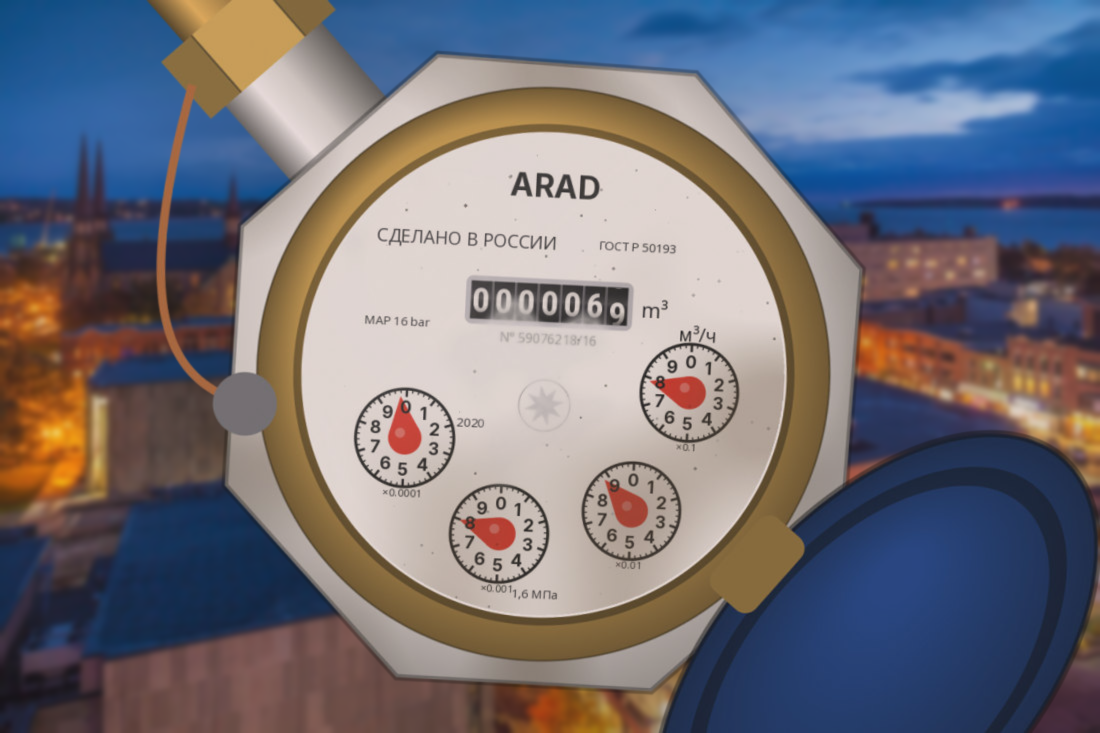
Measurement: 68.7879 m³
